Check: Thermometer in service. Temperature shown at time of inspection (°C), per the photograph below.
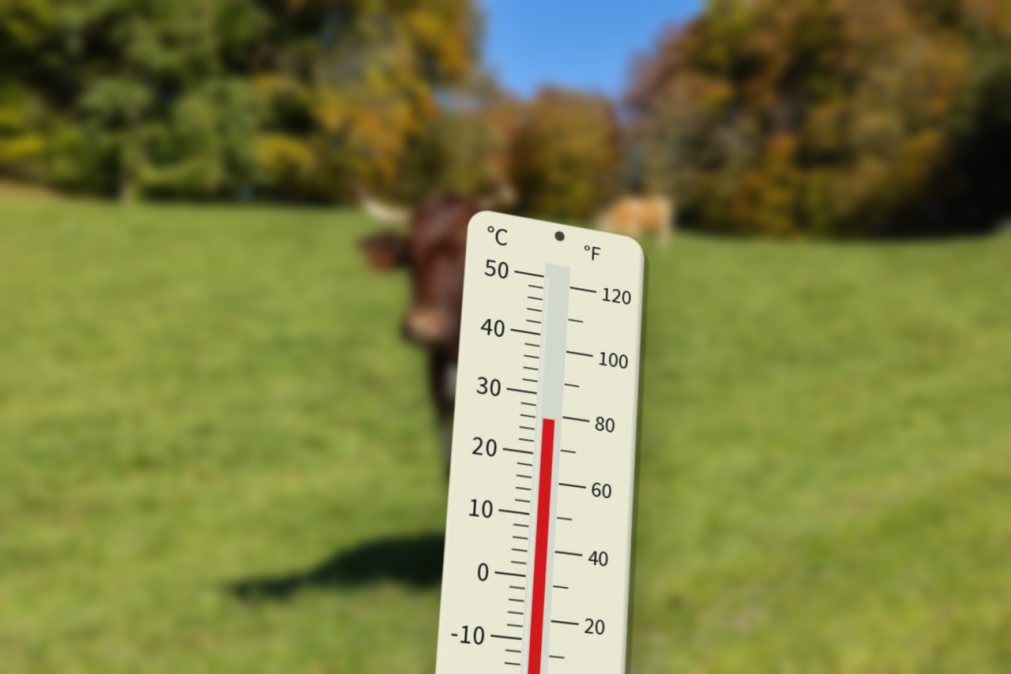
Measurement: 26 °C
